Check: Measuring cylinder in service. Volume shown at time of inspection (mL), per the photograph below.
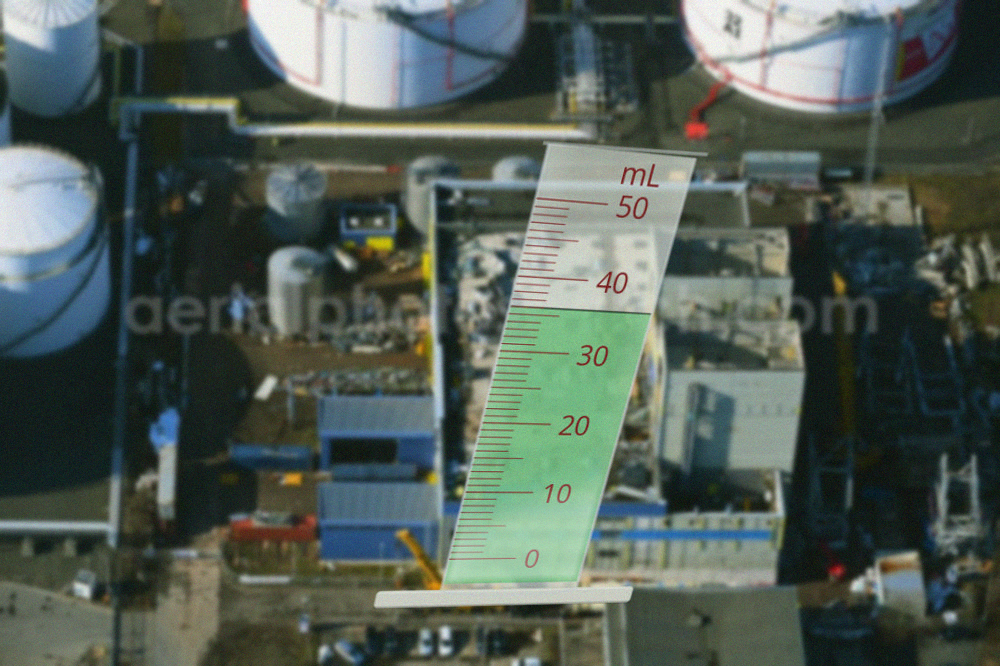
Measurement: 36 mL
